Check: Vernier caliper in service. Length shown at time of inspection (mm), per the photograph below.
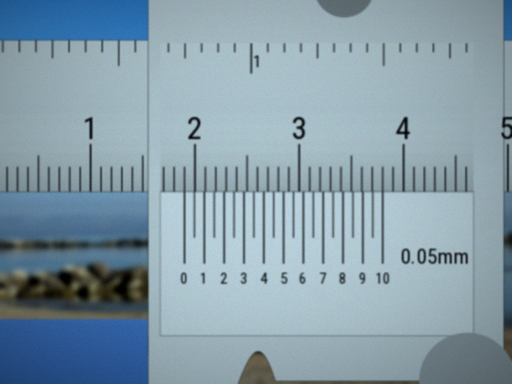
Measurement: 19.0 mm
